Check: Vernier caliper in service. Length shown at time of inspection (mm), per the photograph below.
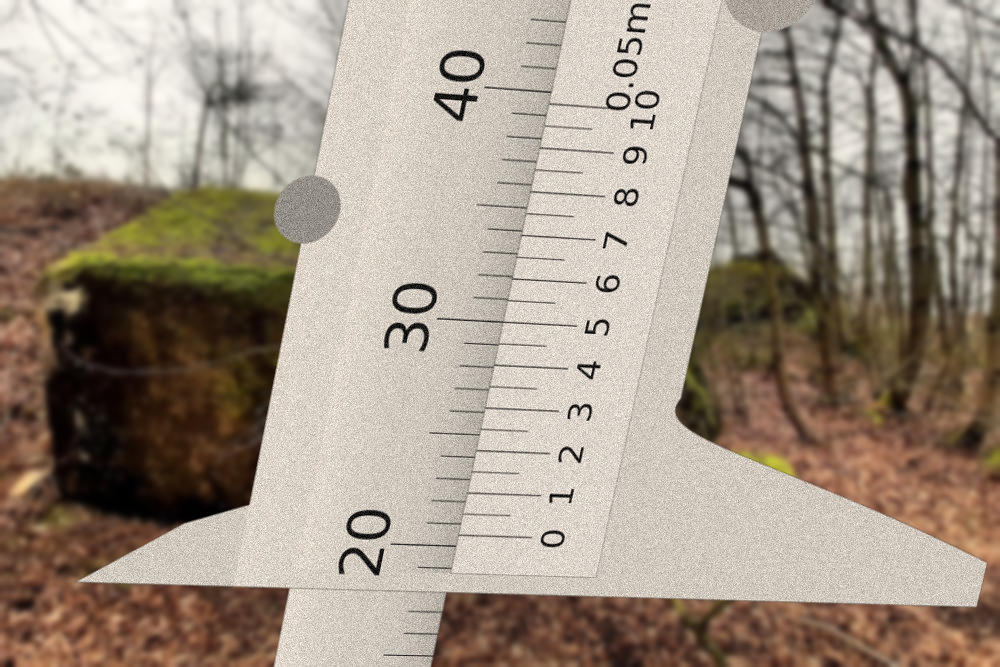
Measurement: 20.5 mm
